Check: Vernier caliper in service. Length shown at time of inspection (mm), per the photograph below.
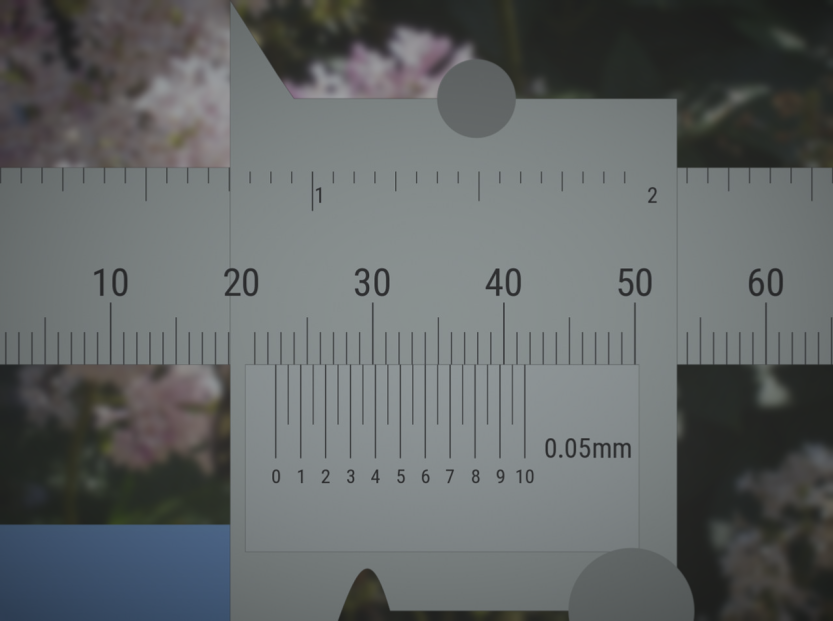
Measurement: 22.6 mm
